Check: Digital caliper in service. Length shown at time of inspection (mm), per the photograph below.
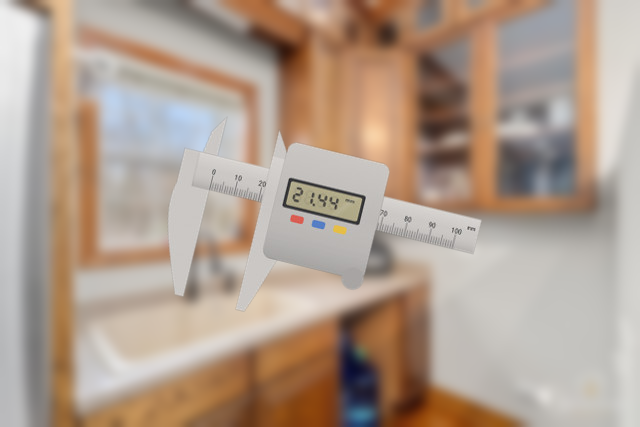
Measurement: 21.44 mm
